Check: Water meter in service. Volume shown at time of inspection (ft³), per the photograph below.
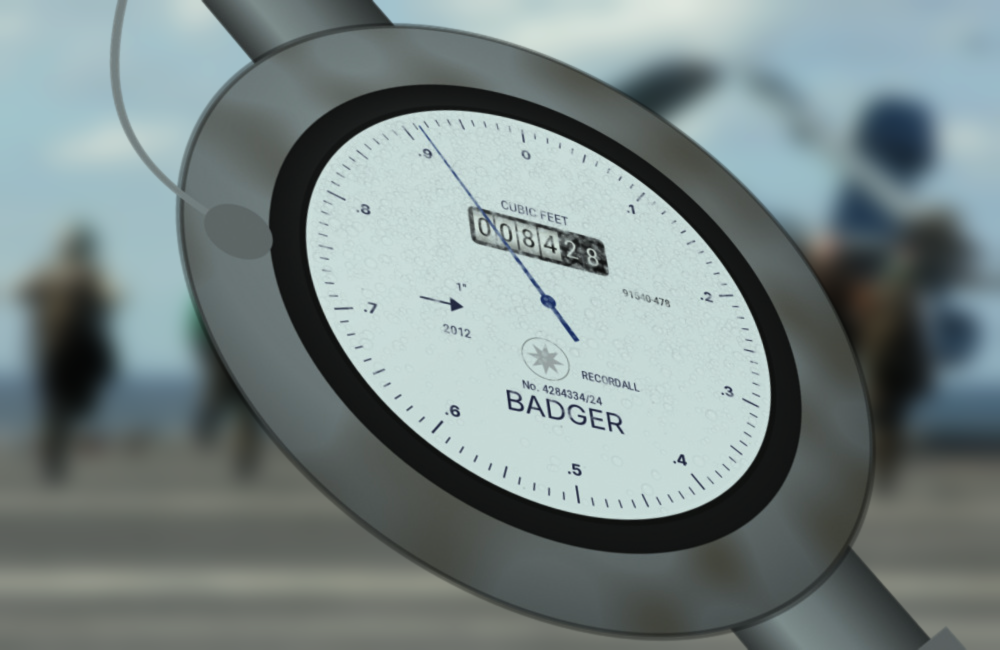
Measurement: 8427.91 ft³
